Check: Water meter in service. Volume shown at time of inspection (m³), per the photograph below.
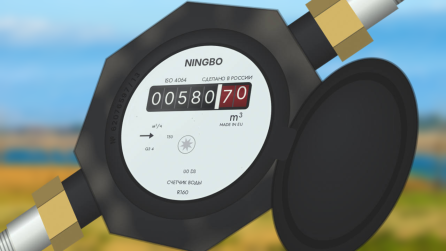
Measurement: 580.70 m³
